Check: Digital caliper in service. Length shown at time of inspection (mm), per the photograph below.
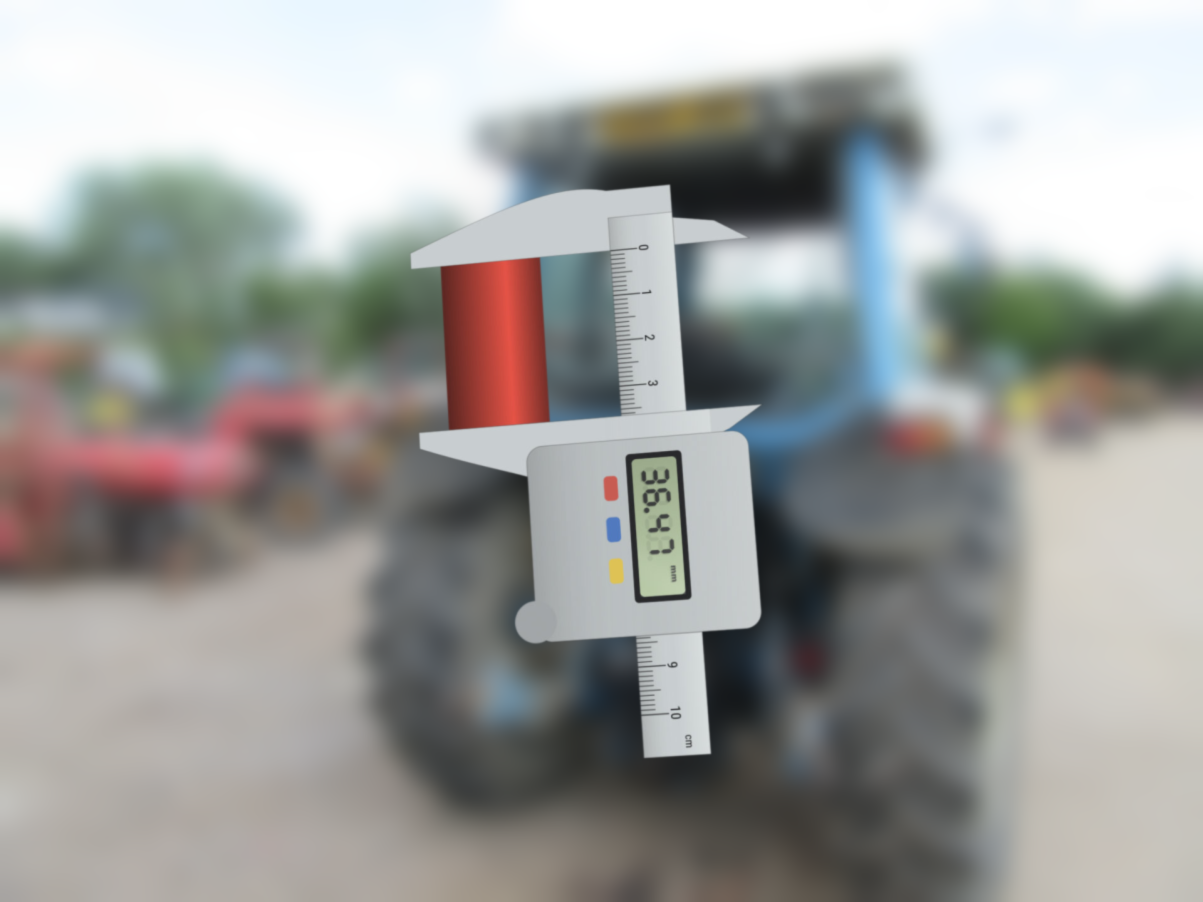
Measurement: 36.47 mm
